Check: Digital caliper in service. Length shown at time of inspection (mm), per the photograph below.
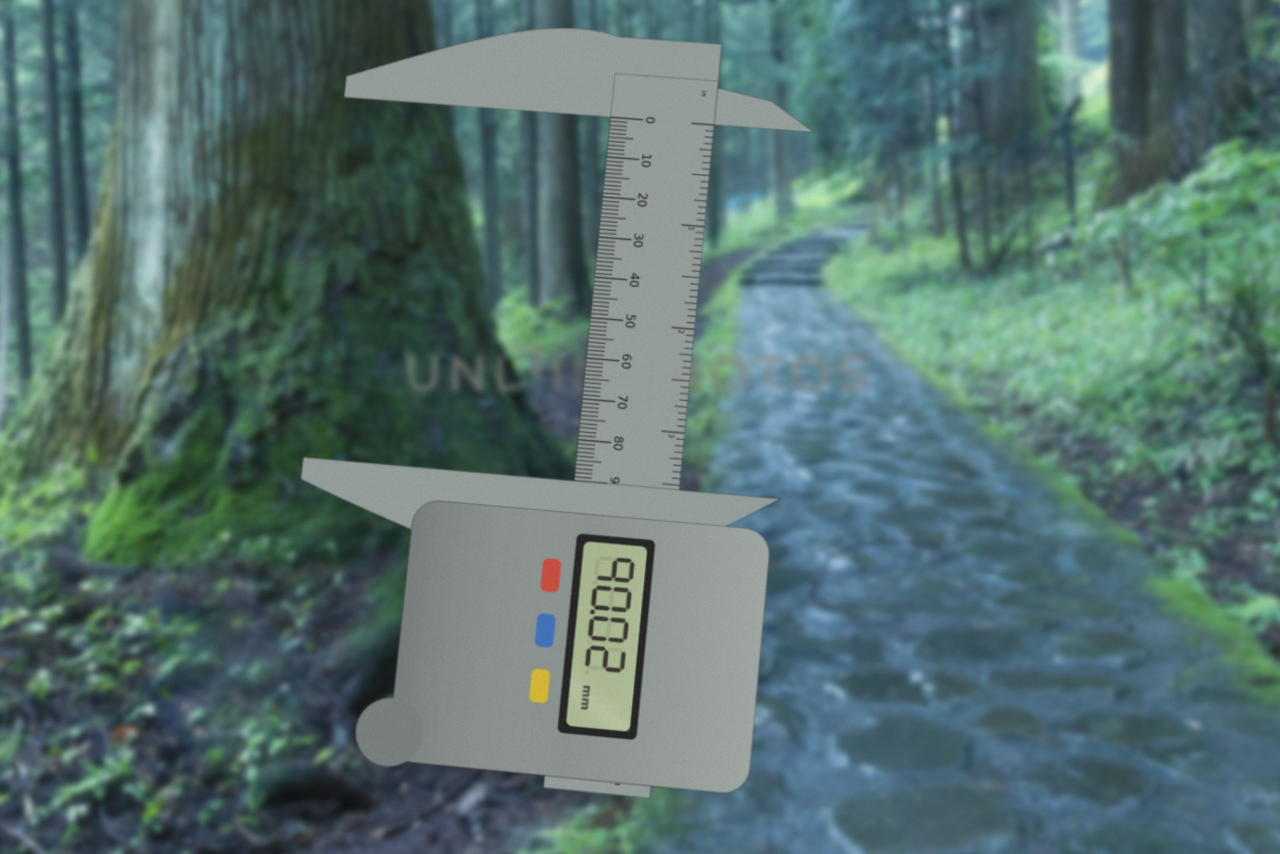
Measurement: 90.02 mm
